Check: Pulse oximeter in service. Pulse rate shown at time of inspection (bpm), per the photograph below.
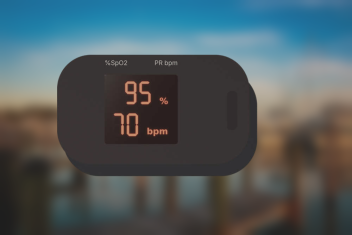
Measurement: 70 bpm
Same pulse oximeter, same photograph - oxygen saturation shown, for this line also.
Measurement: 95 %
